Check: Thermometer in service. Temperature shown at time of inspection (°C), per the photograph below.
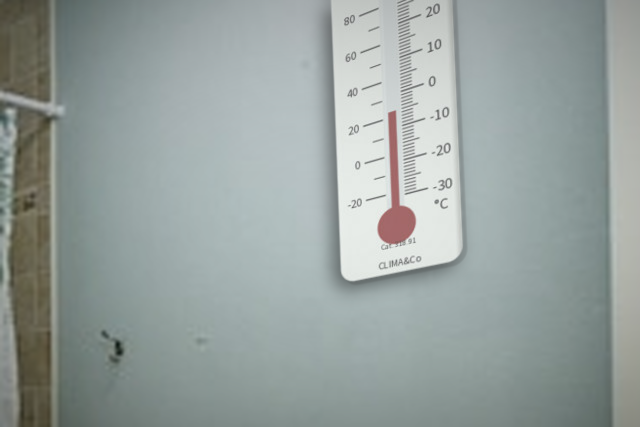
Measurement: -5 °C
